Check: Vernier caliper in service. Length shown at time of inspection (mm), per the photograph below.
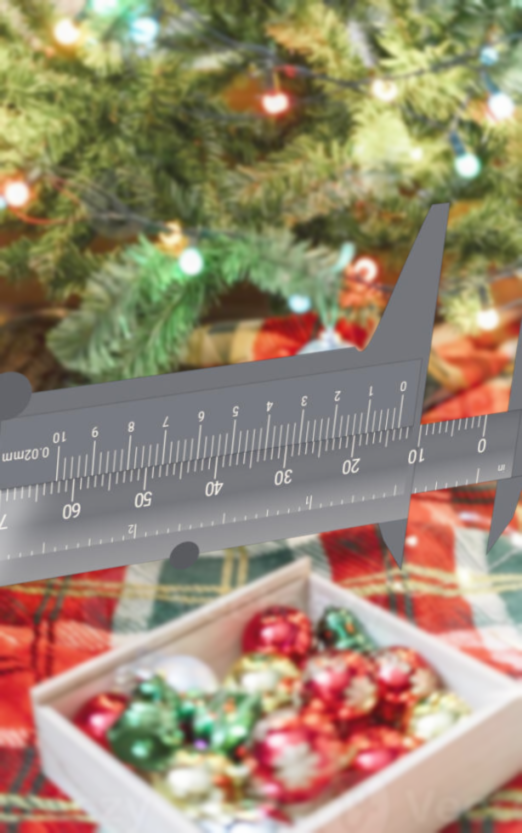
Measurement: 13.4 mm
